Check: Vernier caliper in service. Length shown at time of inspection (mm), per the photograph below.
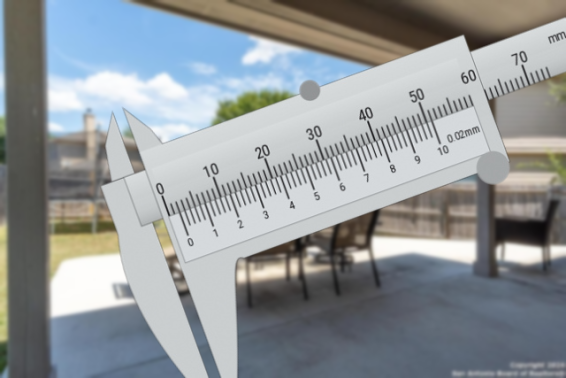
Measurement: 2.0 mm
